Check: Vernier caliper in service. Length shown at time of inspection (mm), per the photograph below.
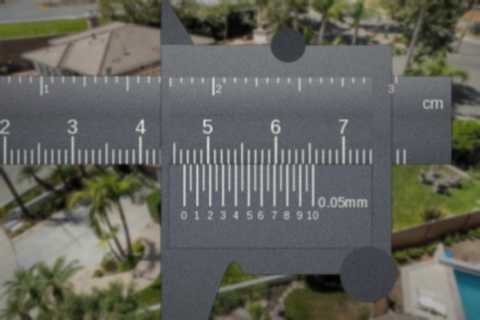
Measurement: 46.5 mm
